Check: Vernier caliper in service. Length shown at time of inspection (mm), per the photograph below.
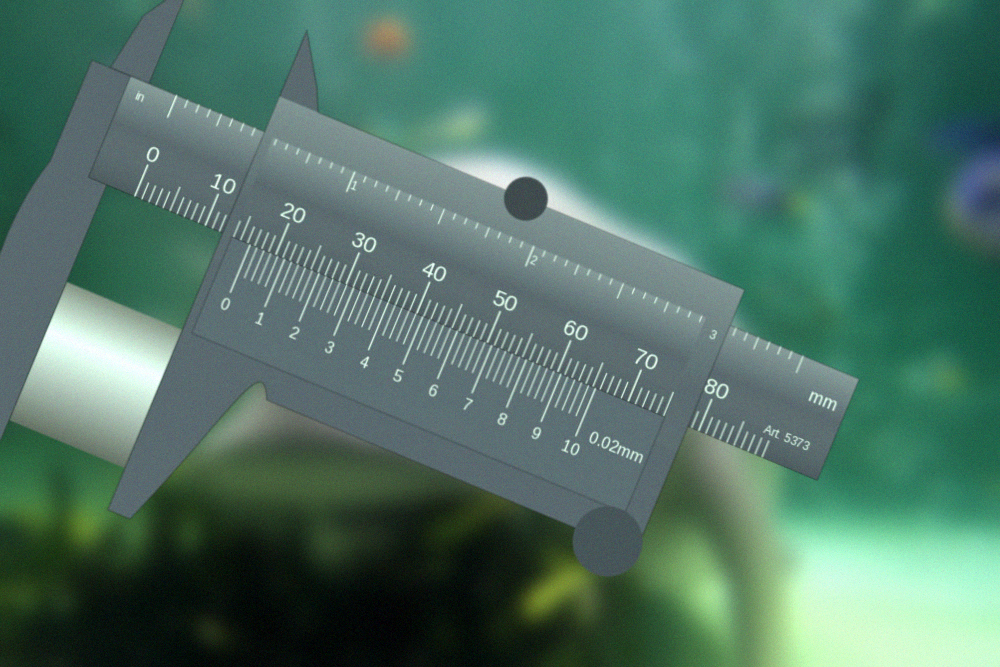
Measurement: 16.4 mm
